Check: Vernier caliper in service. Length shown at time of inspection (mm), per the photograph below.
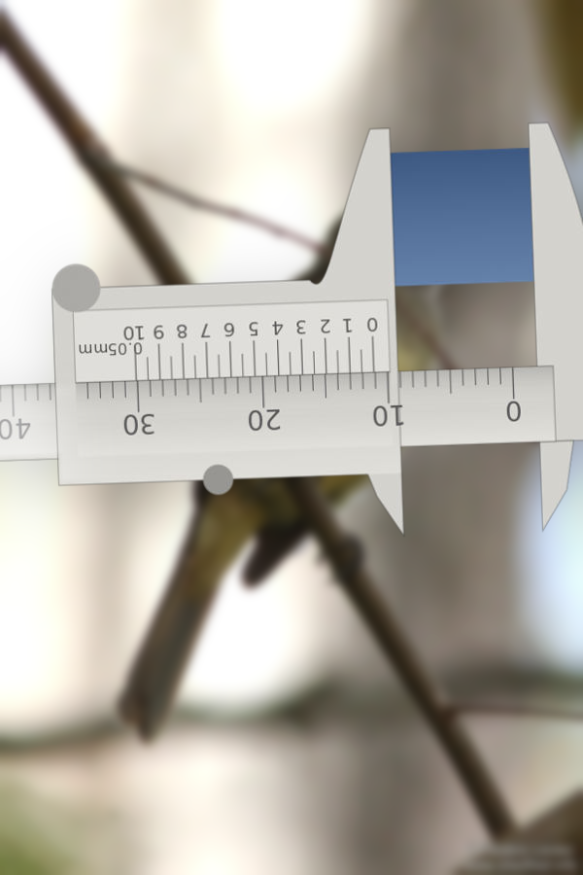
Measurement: 11.1 mm
